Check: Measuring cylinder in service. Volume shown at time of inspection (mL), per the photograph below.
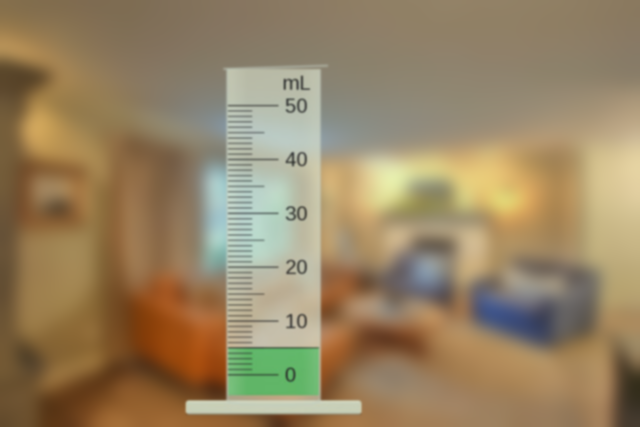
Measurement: 5 mL
